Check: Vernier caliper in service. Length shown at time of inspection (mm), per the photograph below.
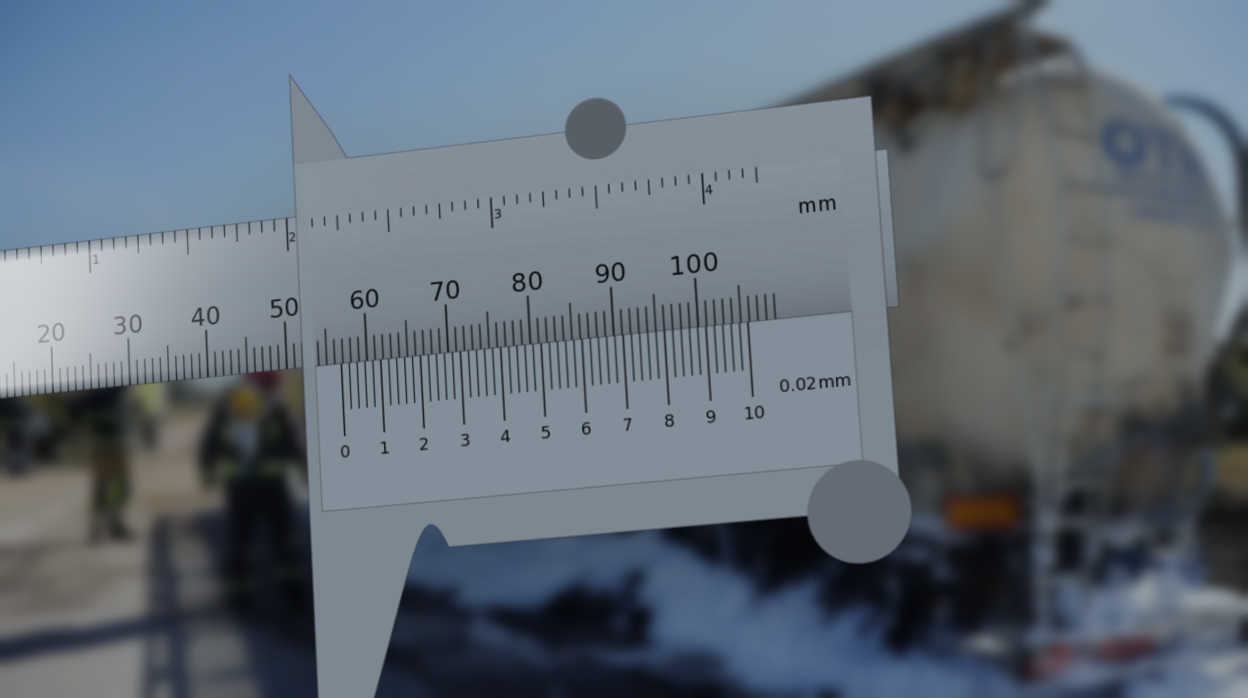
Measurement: 56.8 mm
